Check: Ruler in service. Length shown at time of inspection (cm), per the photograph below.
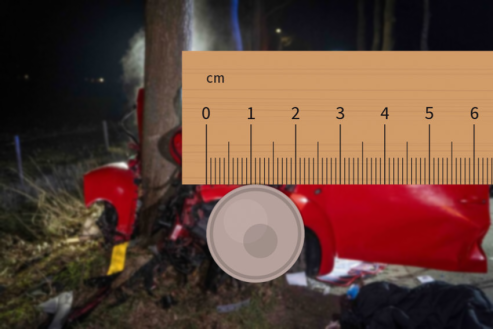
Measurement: 2.2 cm
